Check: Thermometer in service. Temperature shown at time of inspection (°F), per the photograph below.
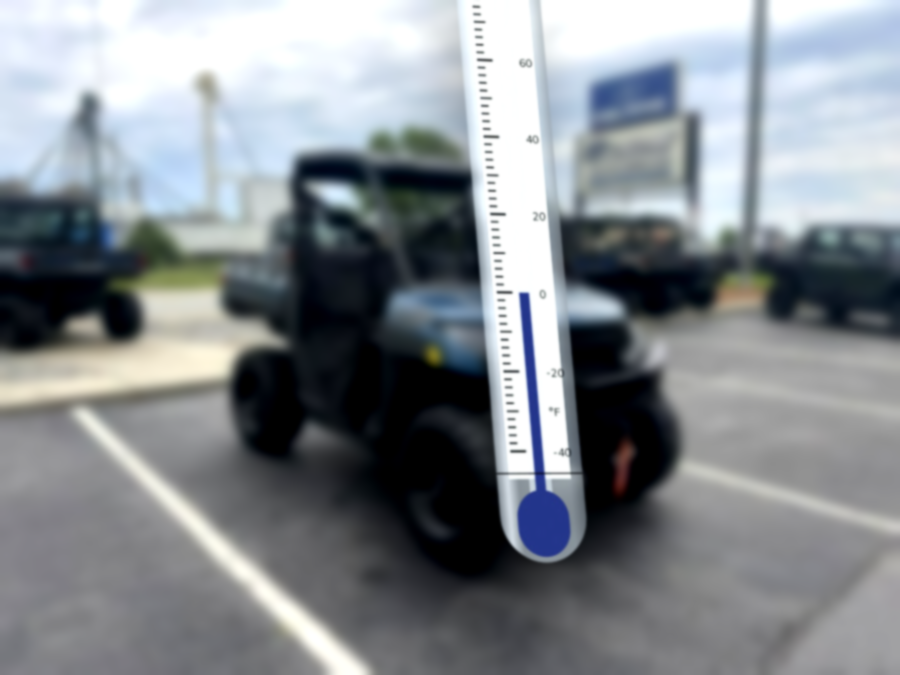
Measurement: 0 °F
